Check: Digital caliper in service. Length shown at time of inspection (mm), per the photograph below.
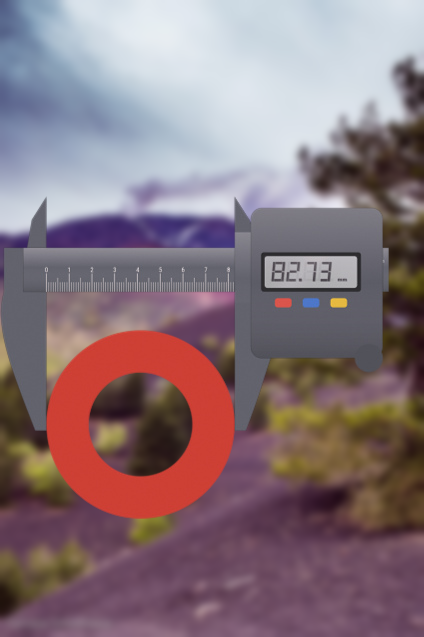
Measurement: 82.73 mm
